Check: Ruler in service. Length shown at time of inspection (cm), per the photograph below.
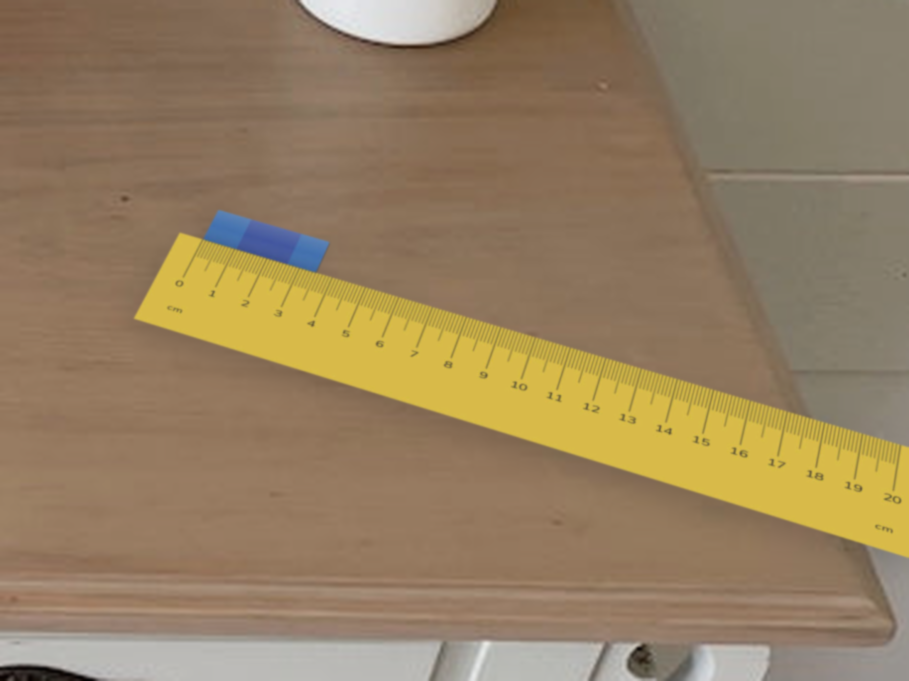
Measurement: 3.5 cm
